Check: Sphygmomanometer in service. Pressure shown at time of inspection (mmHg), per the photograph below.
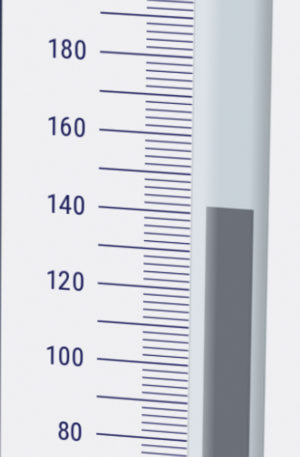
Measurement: 142 mmHg
